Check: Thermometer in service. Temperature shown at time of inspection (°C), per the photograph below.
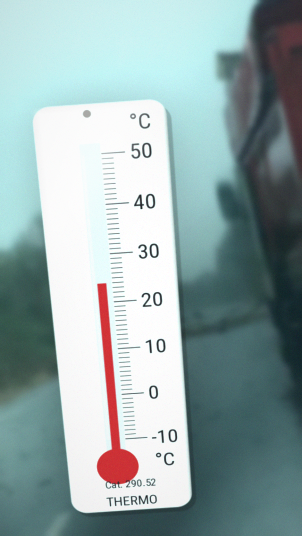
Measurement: 24 °C
